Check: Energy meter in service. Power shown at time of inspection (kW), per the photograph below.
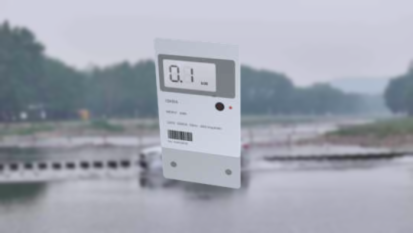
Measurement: 0.1 kW
